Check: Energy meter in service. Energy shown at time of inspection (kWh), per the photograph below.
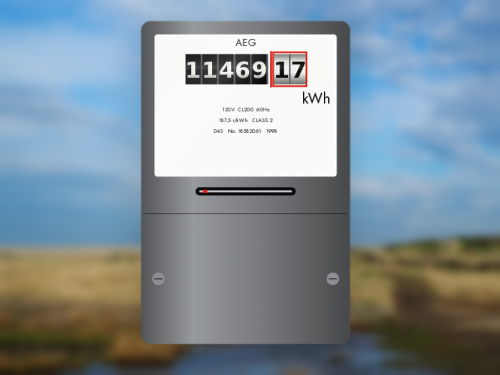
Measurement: 11469.17 kWh
